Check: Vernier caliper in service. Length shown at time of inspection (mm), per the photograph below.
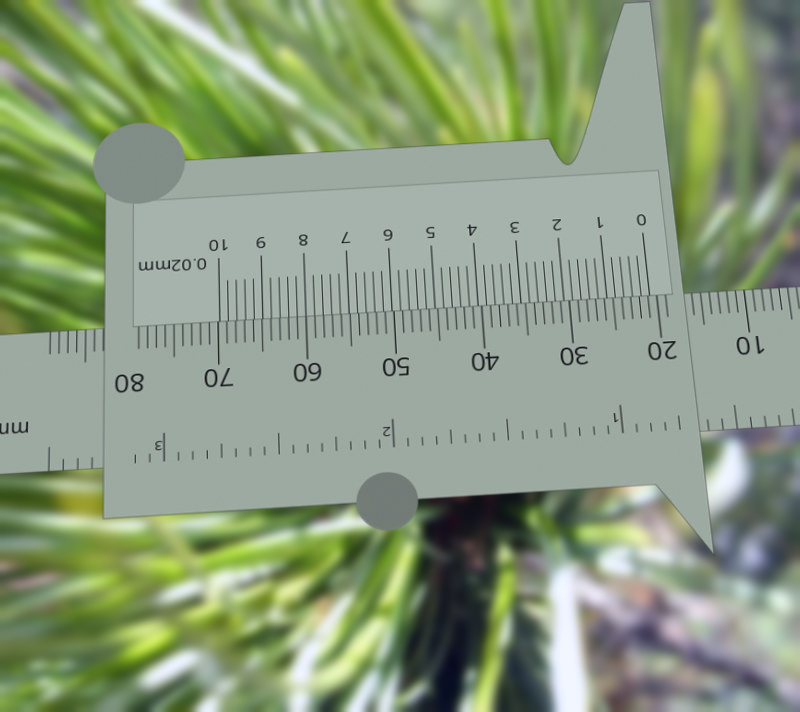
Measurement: 20.8 mm
